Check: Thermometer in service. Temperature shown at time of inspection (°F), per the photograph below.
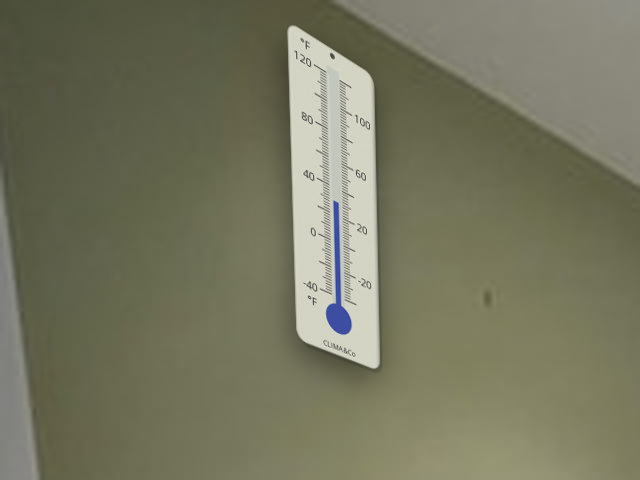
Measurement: 30 °F
